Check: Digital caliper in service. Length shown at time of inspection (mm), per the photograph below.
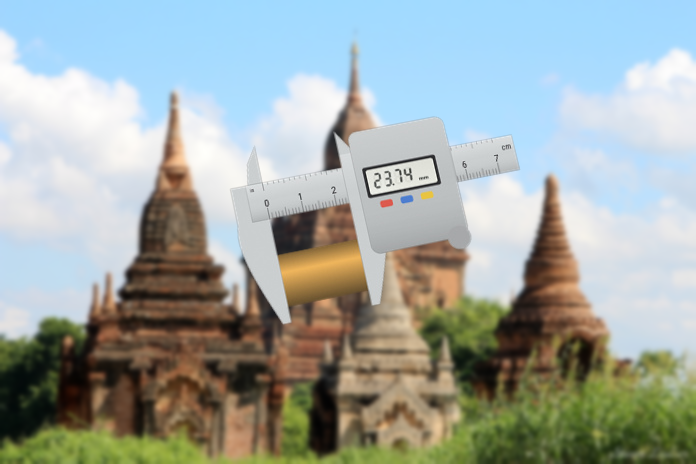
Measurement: 23.74 mm
